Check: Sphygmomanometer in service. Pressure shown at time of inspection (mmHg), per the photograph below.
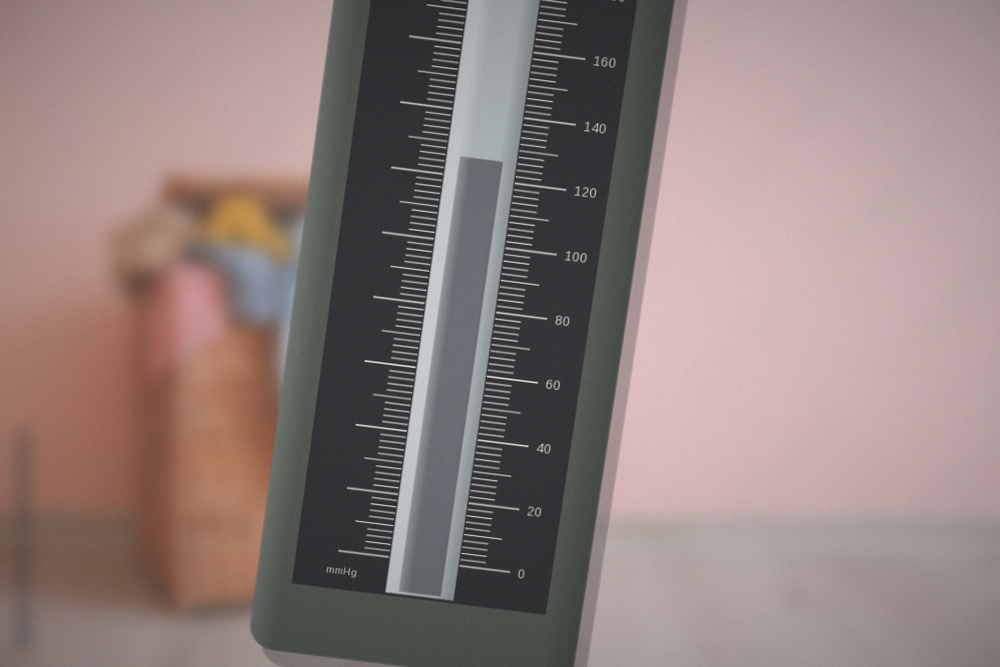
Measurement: 126 mmHg
